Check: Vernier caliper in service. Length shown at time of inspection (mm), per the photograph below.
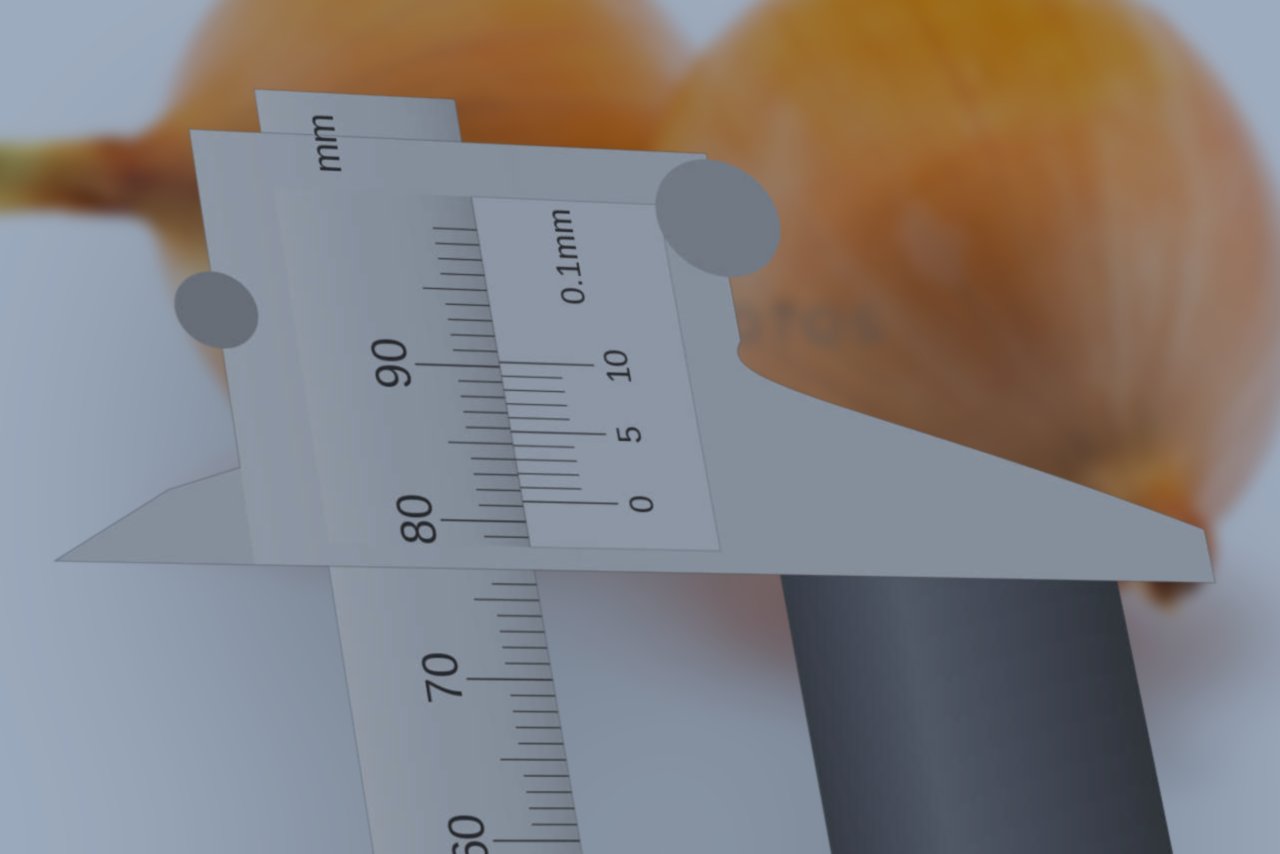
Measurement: 81.3 mm
